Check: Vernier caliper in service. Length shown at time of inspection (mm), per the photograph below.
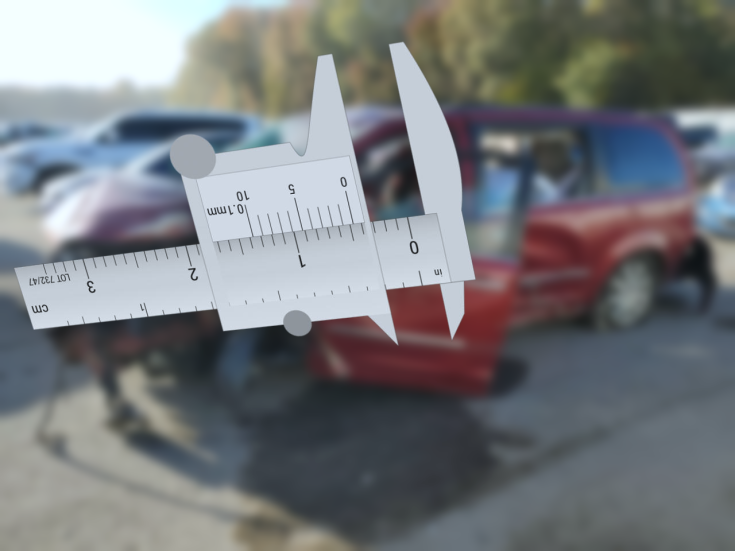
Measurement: 4.7 mm
